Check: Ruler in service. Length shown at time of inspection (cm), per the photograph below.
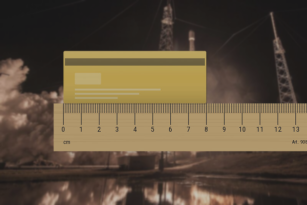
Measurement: 8 cm
